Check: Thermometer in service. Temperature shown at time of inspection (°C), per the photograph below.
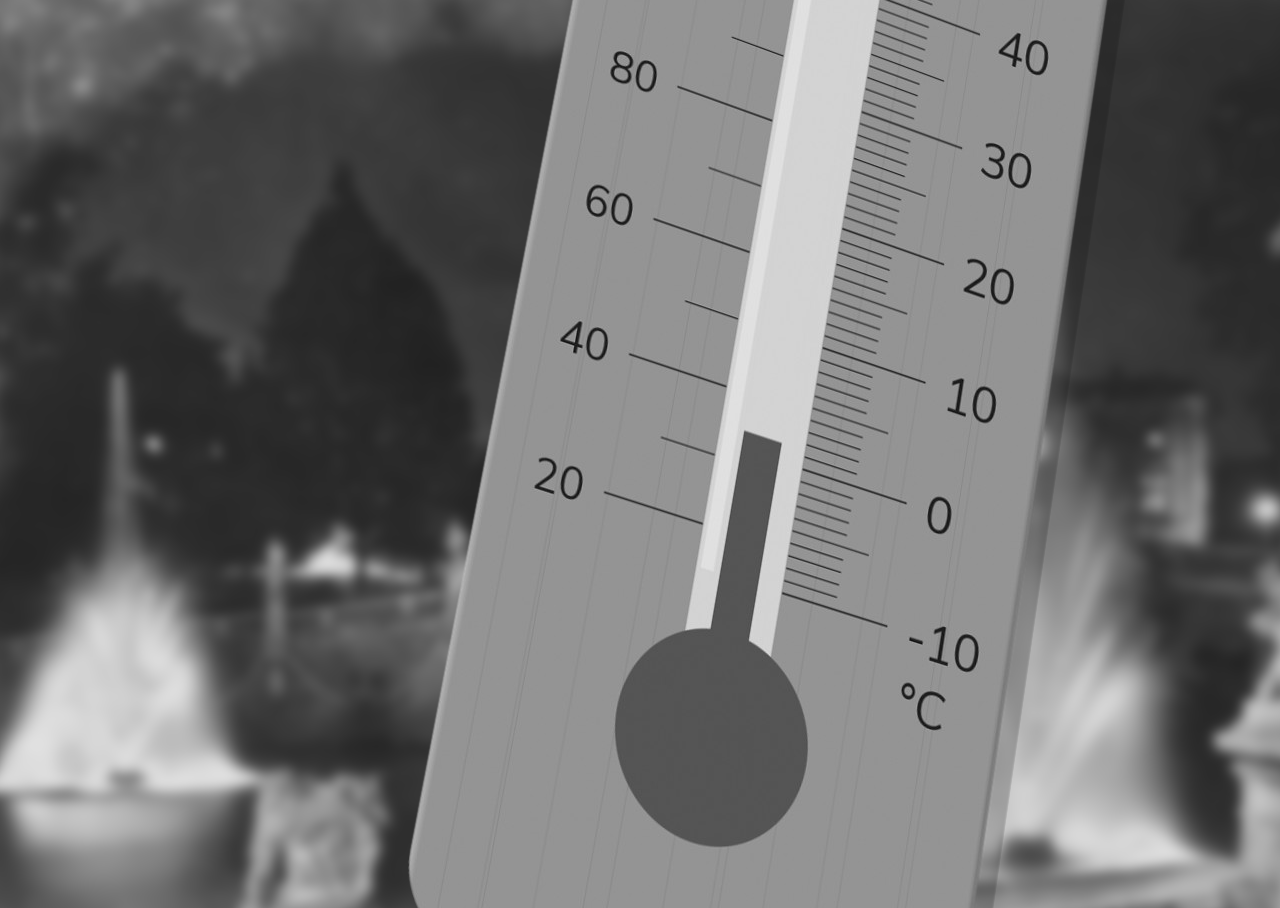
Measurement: 1.5 °C
